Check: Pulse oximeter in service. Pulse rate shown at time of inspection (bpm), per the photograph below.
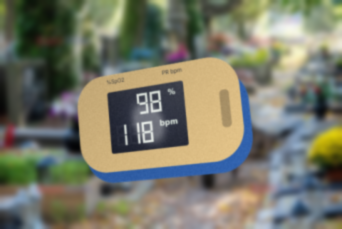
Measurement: 118 bpm
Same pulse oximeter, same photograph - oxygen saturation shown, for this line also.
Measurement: 98 %
